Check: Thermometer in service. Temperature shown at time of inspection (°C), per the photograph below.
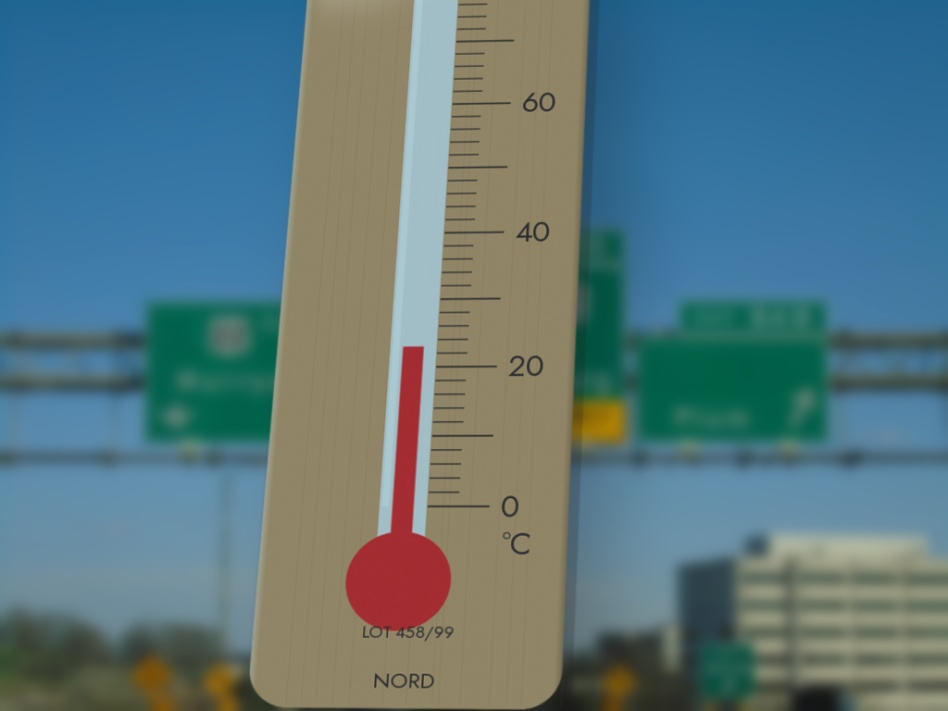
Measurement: 23 °C
